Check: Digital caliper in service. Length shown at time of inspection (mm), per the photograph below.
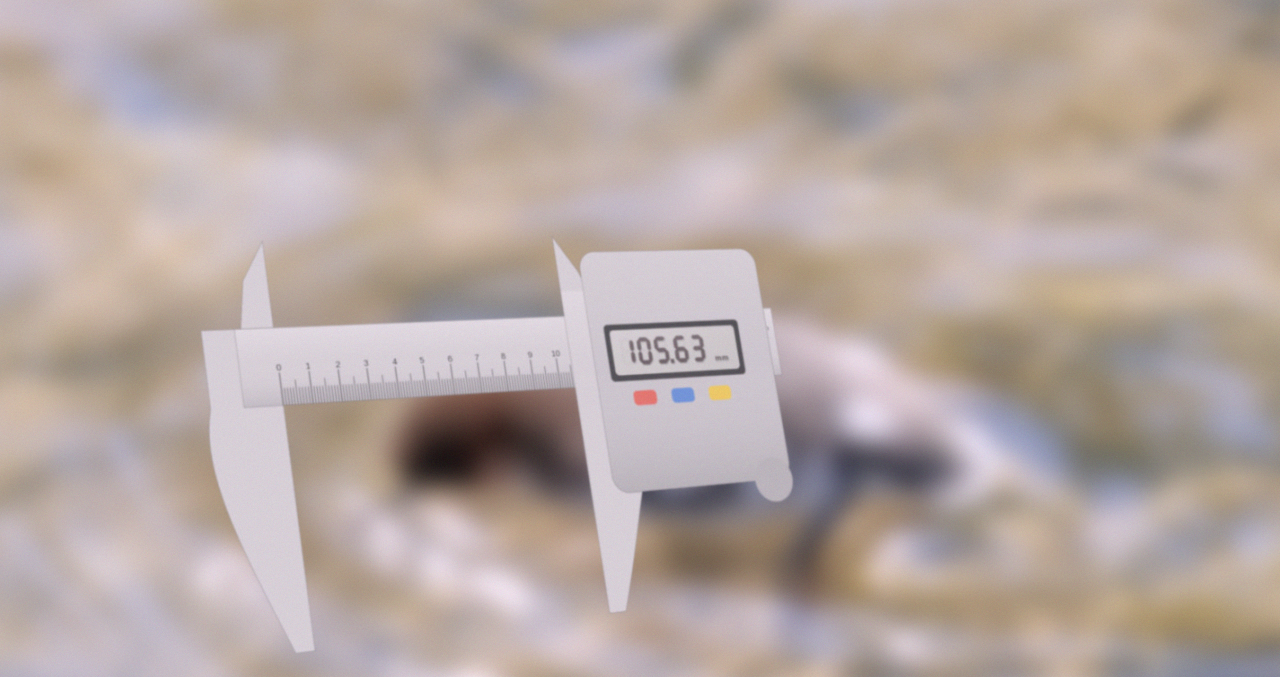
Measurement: 105.63 mm
